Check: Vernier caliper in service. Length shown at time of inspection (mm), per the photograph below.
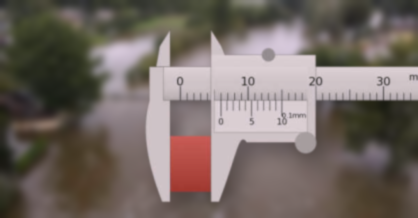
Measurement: 6.0 mm
